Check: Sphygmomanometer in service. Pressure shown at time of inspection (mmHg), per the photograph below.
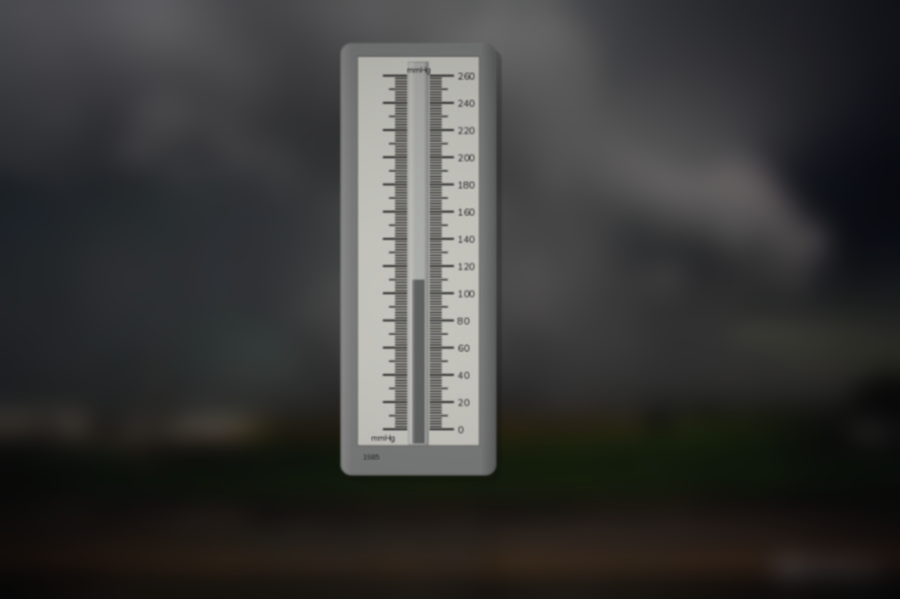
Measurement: 110 mmHg
